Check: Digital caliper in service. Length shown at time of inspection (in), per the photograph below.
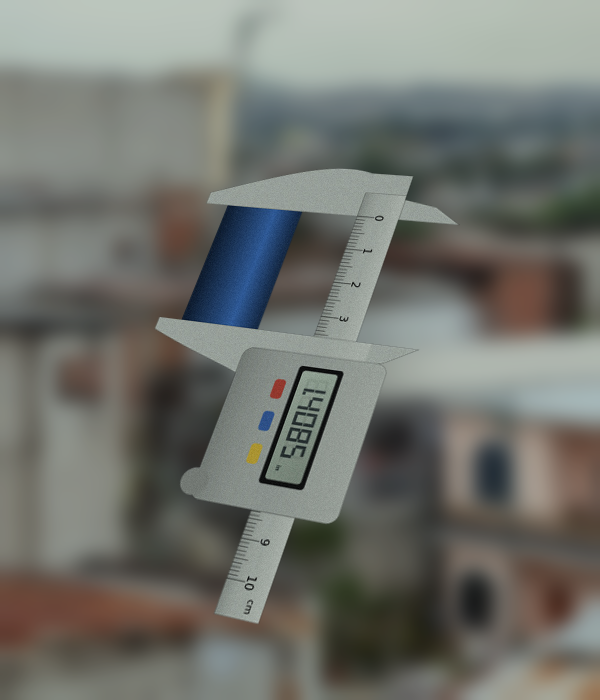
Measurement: 1.4085 in
